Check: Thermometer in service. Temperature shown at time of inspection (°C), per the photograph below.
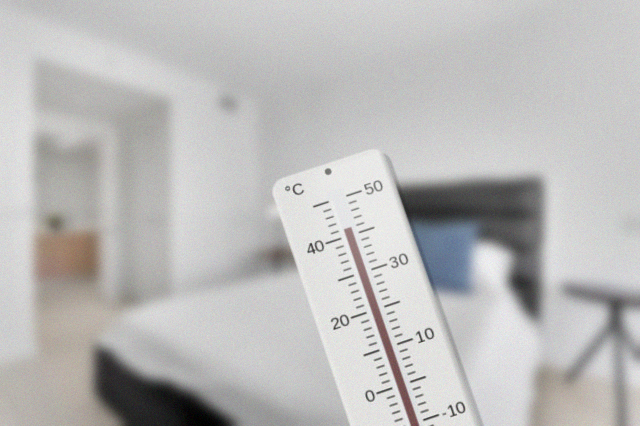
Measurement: 42 °C
